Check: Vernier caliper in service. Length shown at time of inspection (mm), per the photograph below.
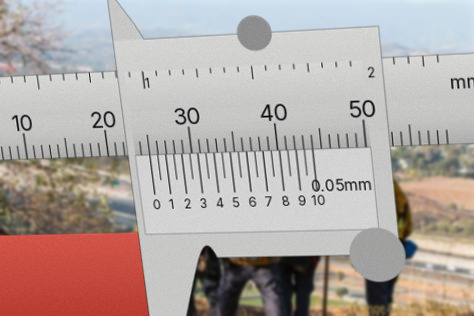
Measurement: 25.0 mm
